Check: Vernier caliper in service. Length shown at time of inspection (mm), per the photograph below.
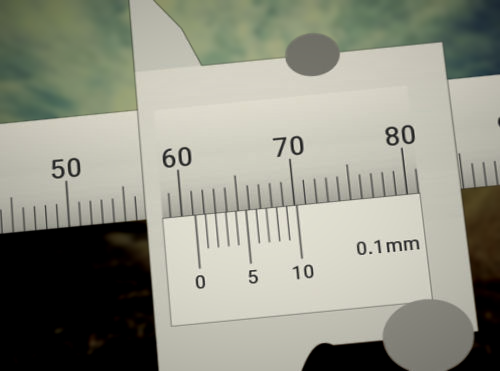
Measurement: 61.2 mm
